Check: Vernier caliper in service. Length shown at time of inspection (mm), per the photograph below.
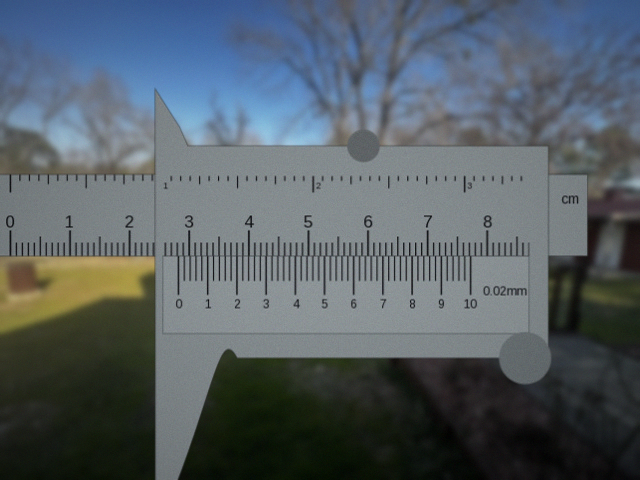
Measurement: 28.2 mm
